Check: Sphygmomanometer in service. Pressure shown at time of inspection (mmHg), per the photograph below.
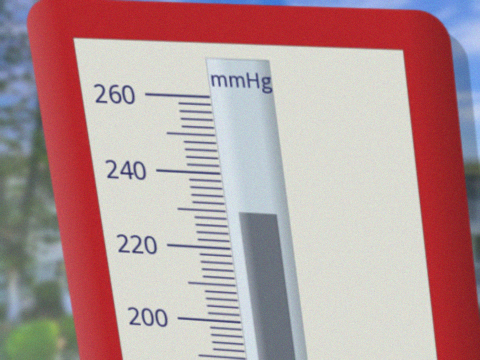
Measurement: 230 mmHg
